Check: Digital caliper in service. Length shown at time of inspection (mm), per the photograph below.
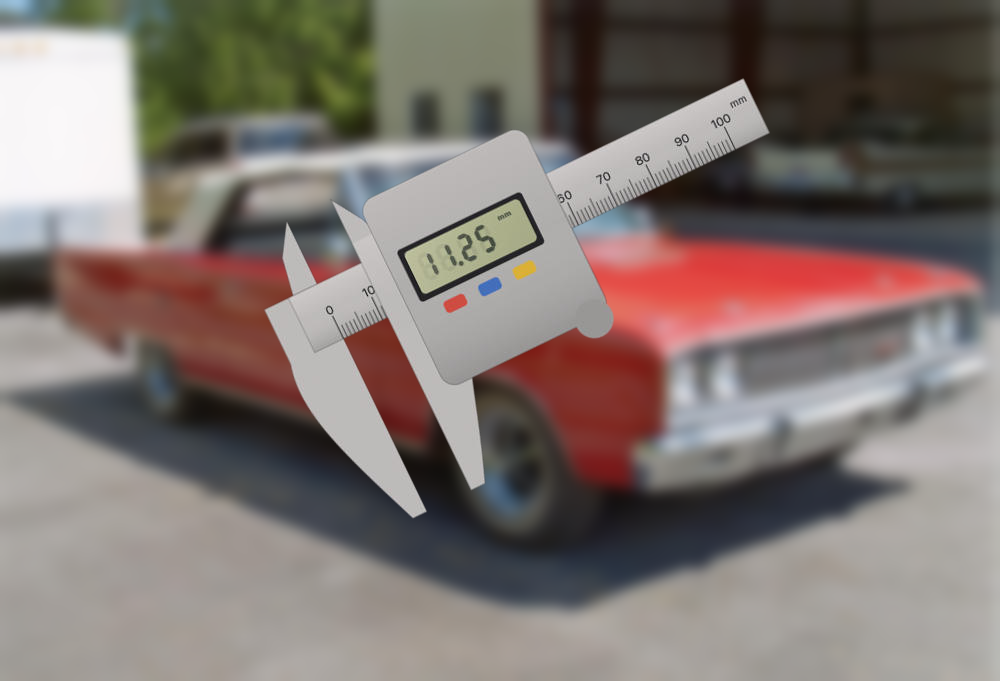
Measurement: 11.25 mm
